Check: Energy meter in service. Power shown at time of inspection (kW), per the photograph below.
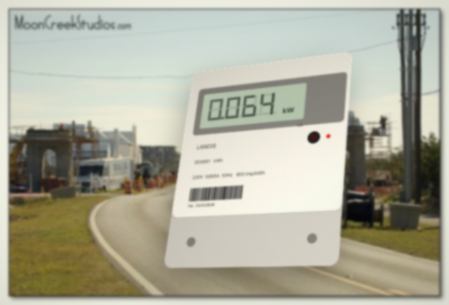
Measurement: 0.064 kW
